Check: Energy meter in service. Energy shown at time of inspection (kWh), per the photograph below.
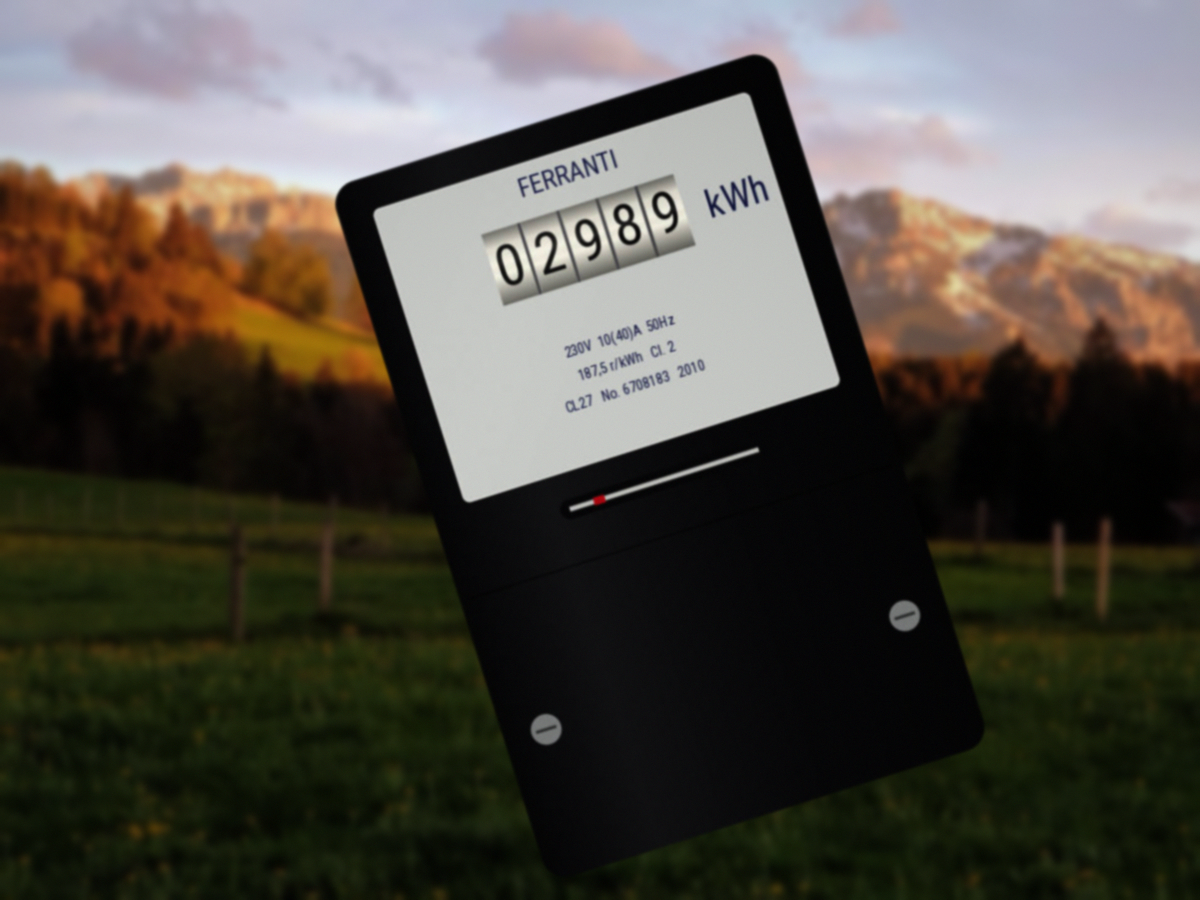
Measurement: 2989 kWh
